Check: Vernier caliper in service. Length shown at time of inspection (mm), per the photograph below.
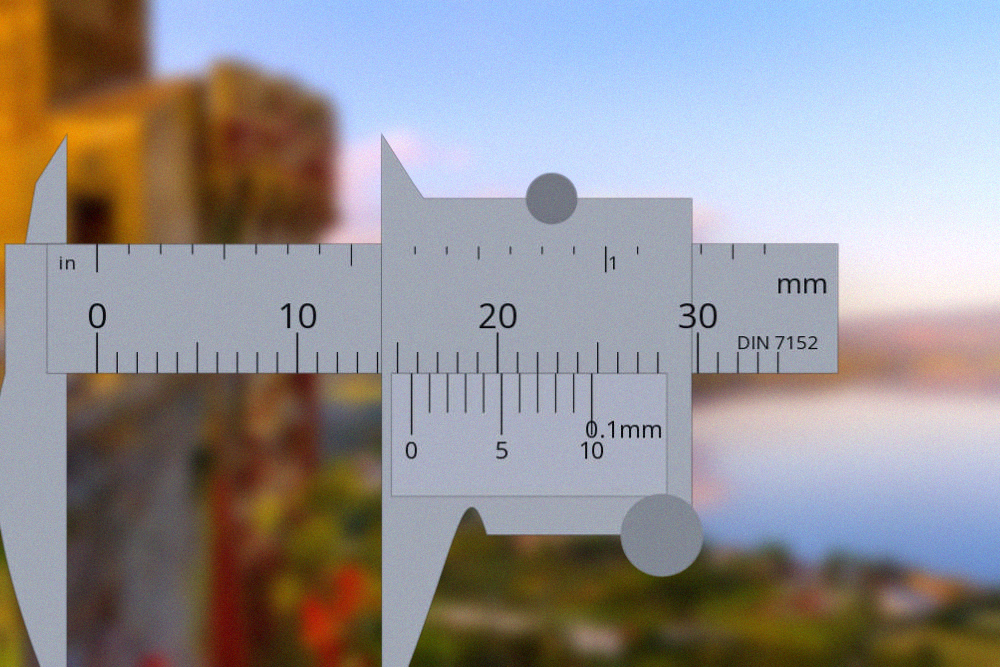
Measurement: 15.7 mm
